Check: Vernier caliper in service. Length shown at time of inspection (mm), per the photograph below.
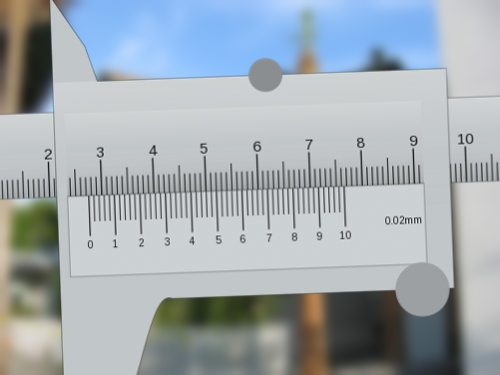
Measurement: 27.5 mm
